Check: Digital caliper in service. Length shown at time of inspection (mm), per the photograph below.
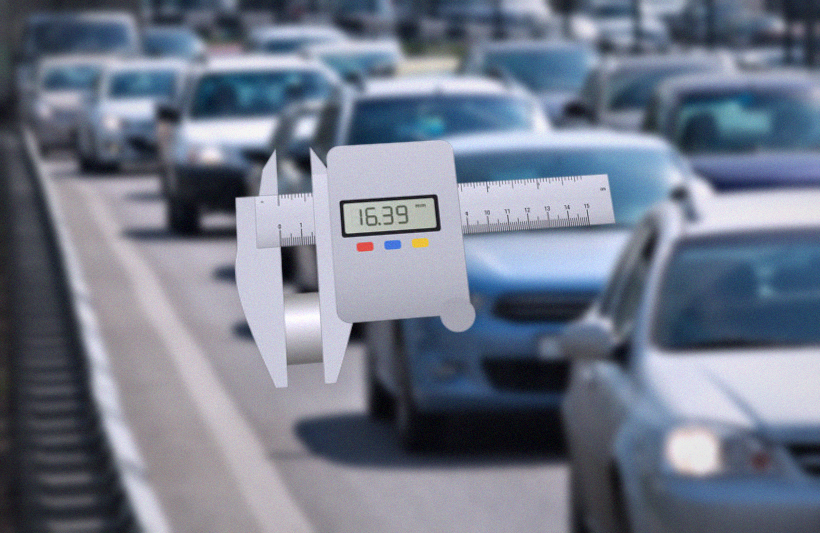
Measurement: 16.39 mm
